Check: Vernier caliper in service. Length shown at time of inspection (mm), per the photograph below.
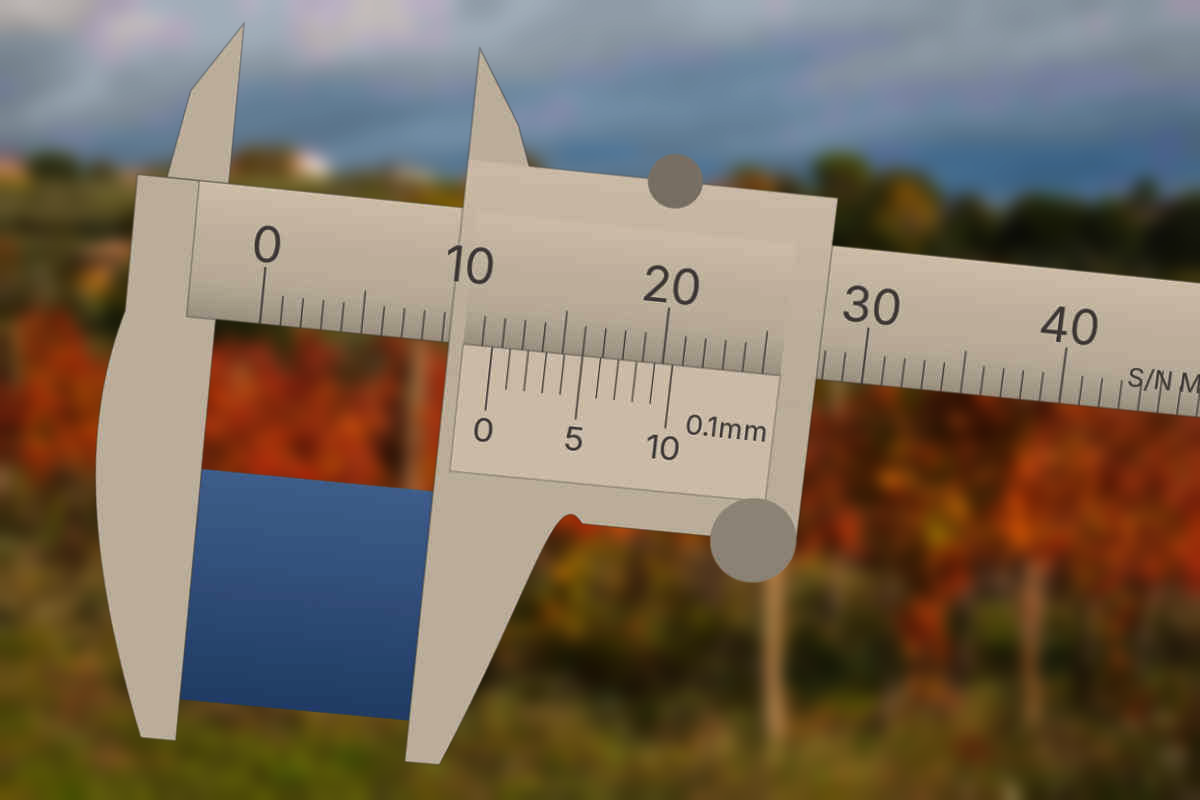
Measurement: 11.5 mm
